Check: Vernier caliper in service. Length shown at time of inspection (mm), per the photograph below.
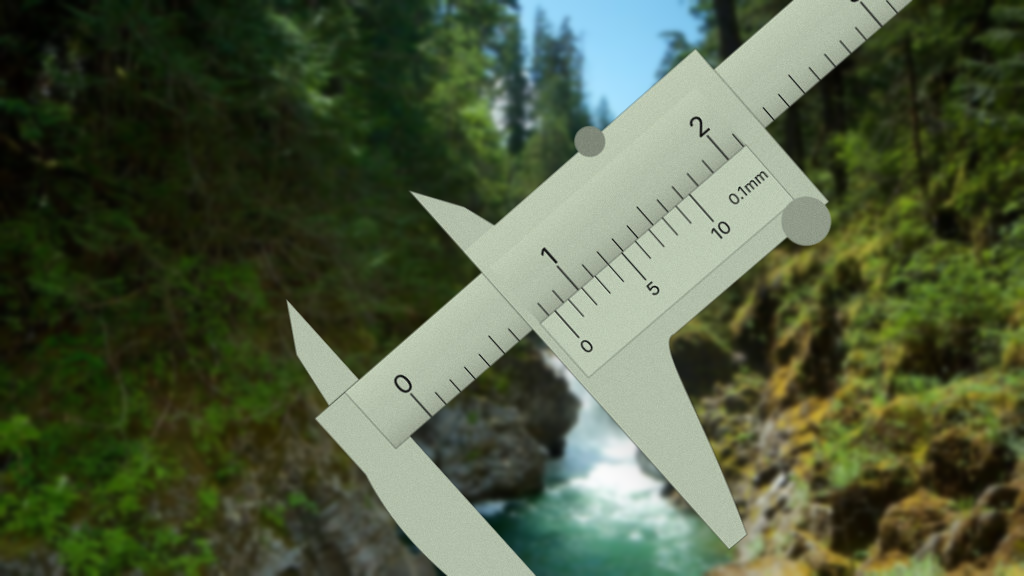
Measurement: 8.4 mm
